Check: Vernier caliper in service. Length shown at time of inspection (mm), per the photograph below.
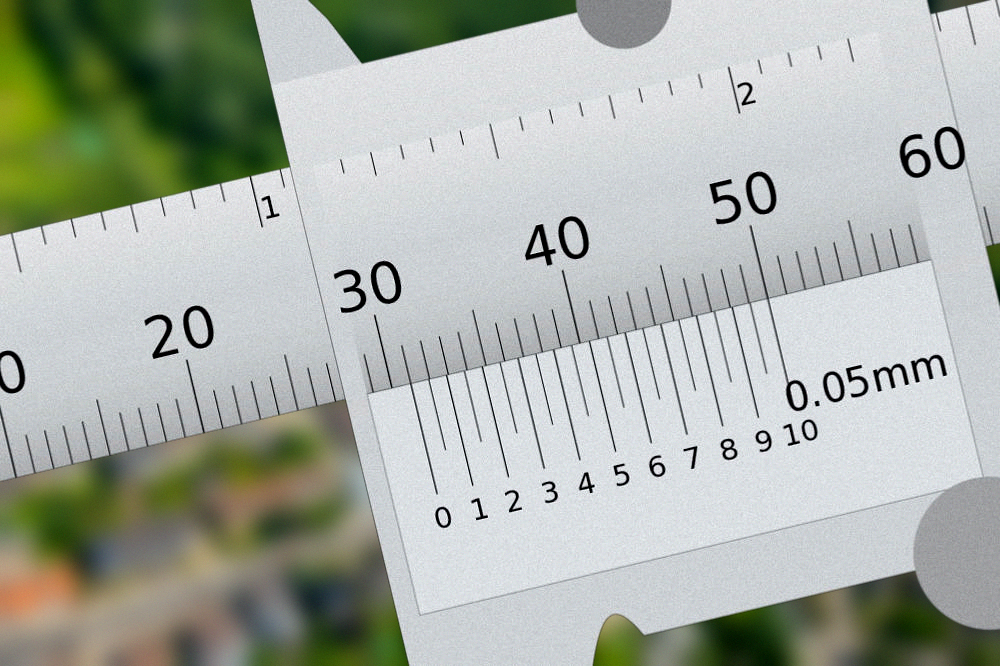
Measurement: 31.0 mm
